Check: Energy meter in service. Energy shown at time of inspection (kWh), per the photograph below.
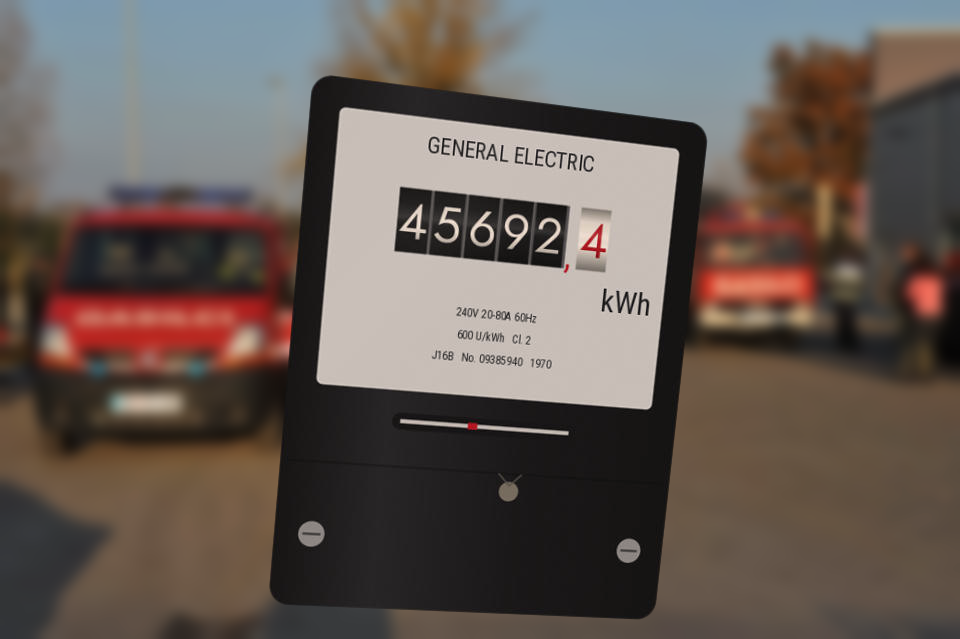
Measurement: 45692.4 kWh
